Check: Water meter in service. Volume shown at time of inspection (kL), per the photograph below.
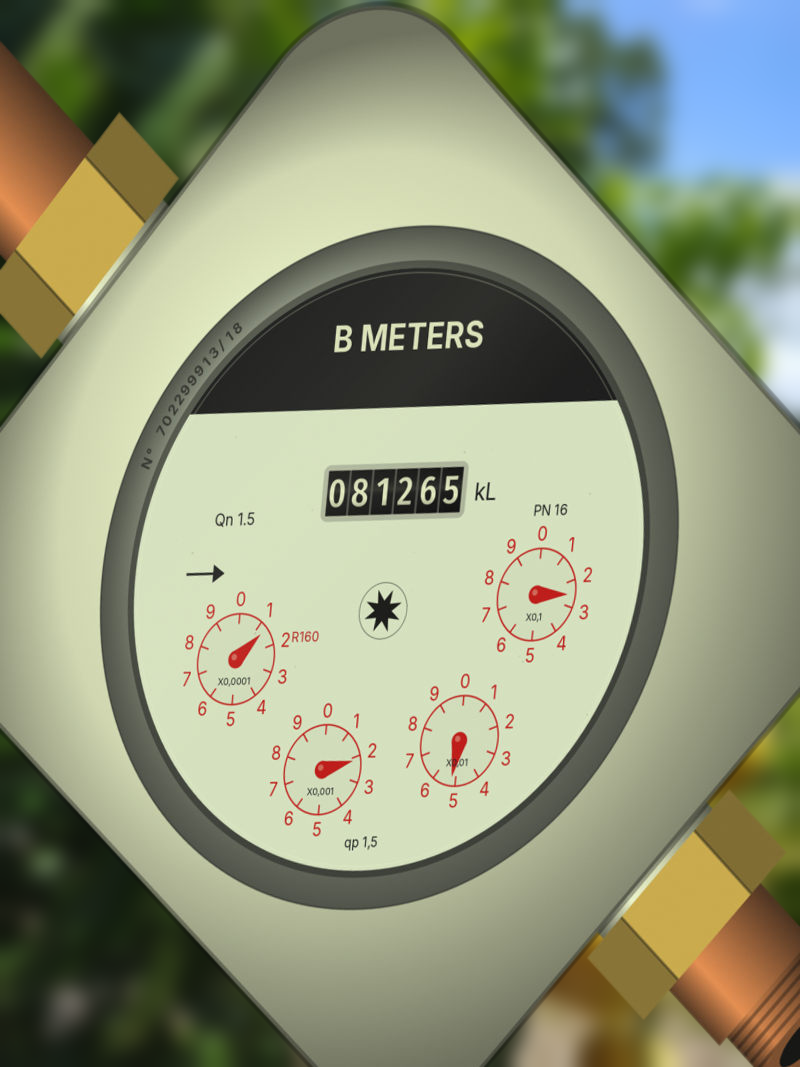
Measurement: 81265.2521 kL
